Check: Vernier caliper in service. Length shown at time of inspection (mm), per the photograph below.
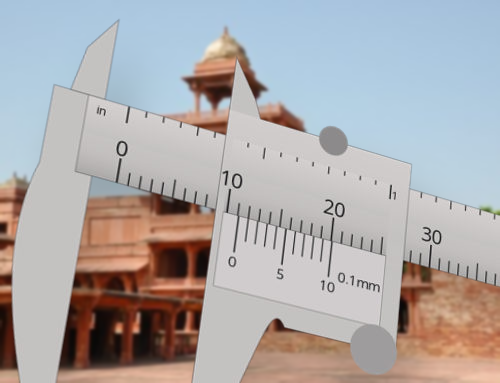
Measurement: 11.1 mm
